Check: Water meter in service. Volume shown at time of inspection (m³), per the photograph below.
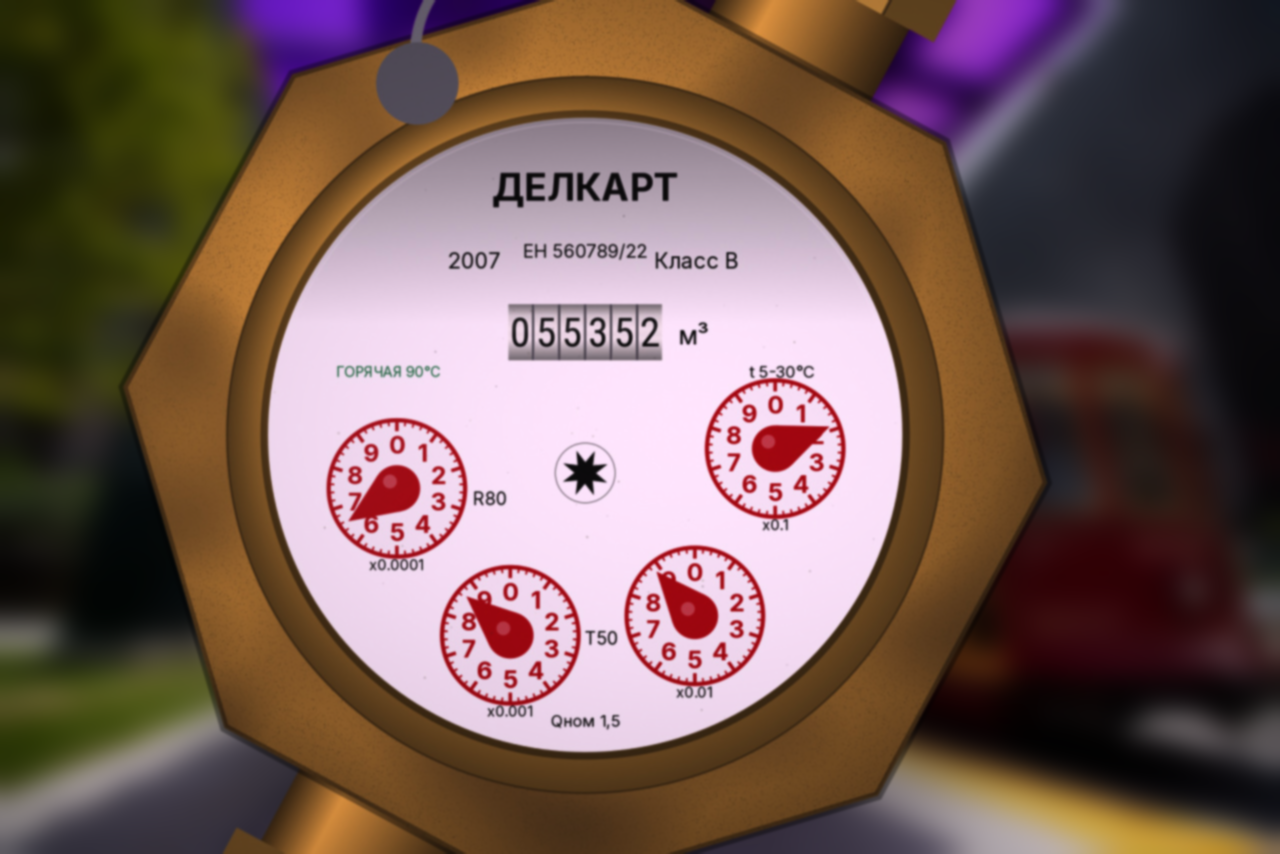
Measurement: 55352.1886 m³
